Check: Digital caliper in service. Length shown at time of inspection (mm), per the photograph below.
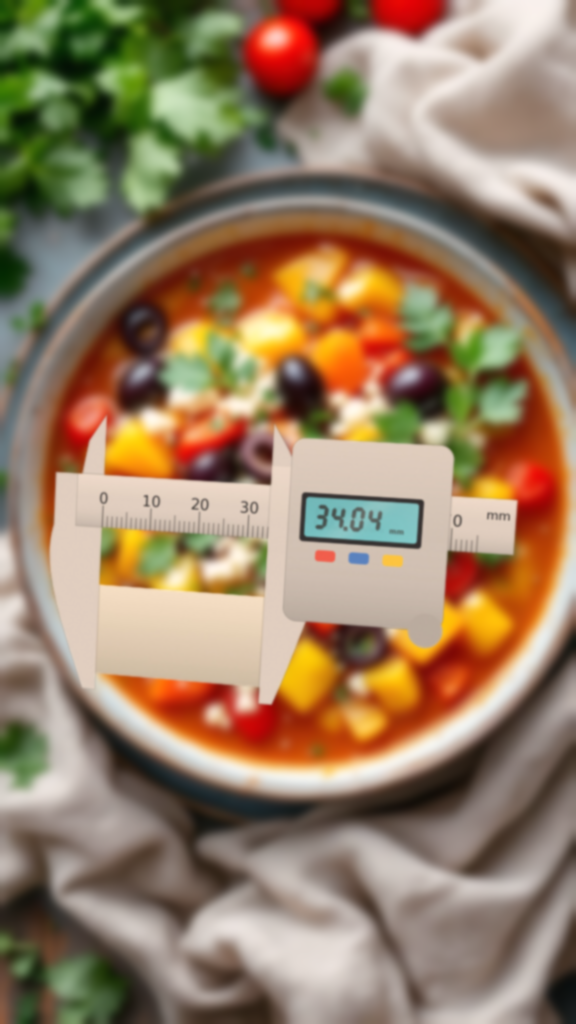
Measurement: 34.04 mm
